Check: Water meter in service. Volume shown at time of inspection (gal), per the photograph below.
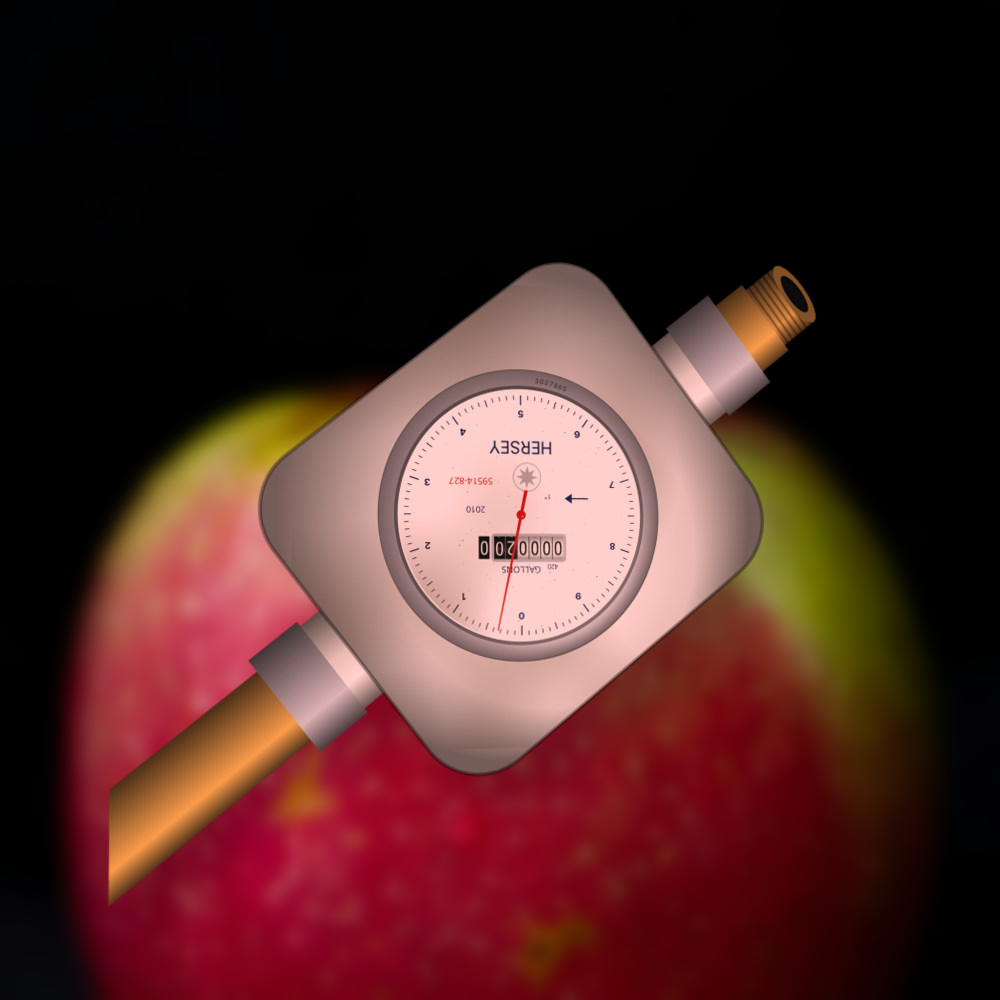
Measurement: 200.3 gal
